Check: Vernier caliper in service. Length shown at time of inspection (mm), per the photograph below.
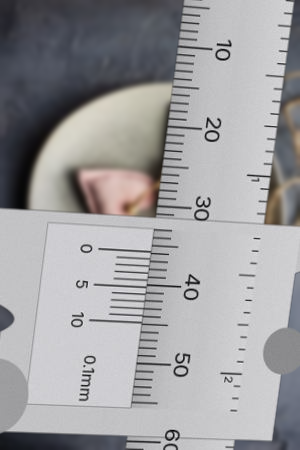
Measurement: 35.8 mm
